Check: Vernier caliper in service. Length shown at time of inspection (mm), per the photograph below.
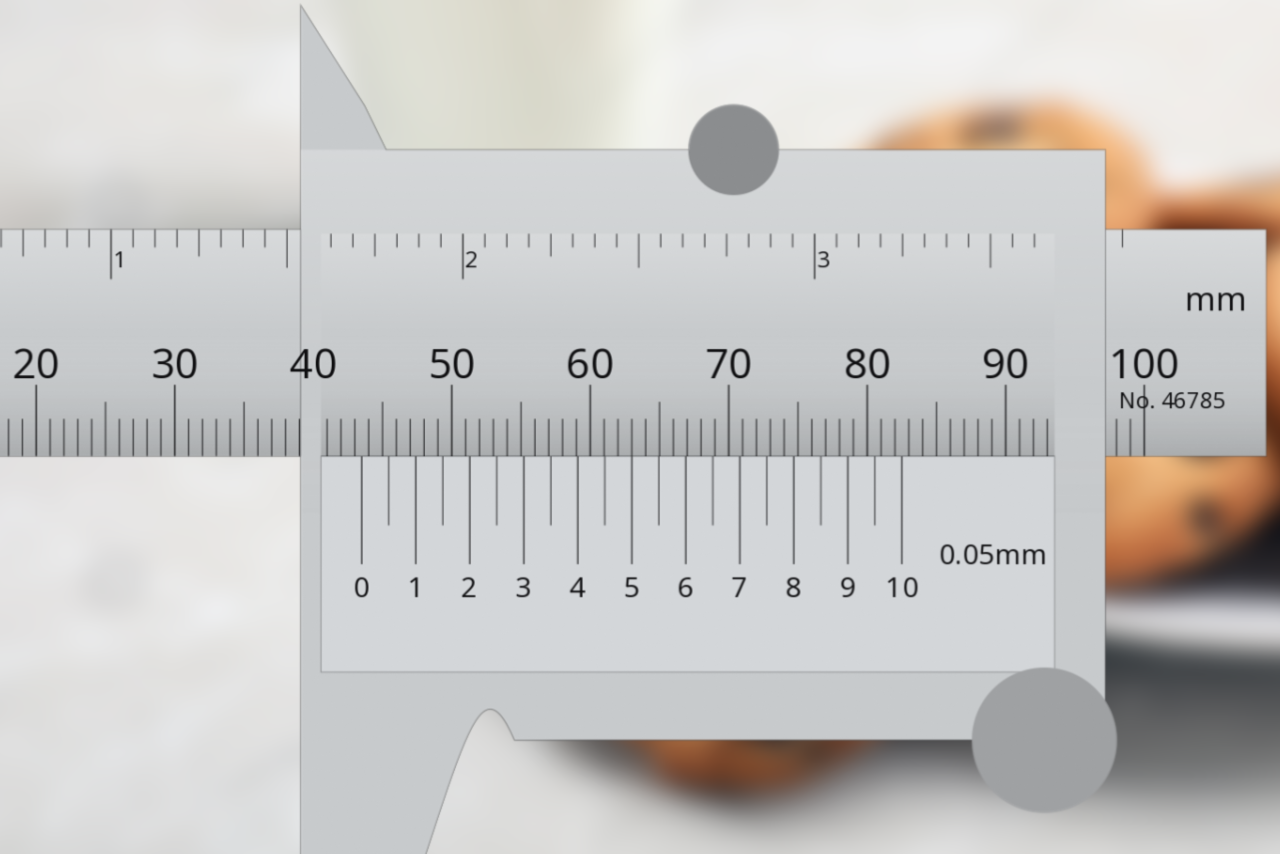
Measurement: 43.5 mm
